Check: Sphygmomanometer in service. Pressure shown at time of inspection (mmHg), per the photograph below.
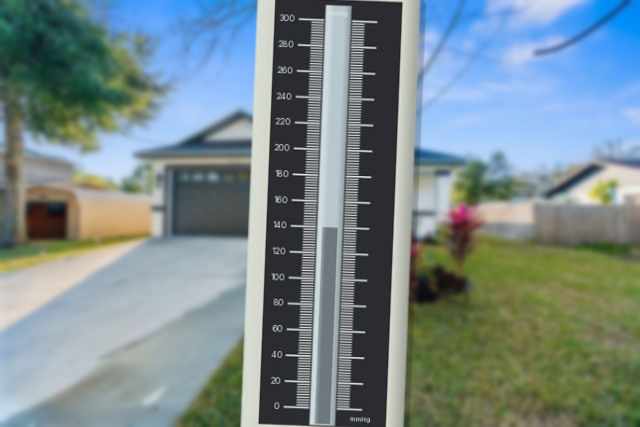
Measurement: 140 mmHg
